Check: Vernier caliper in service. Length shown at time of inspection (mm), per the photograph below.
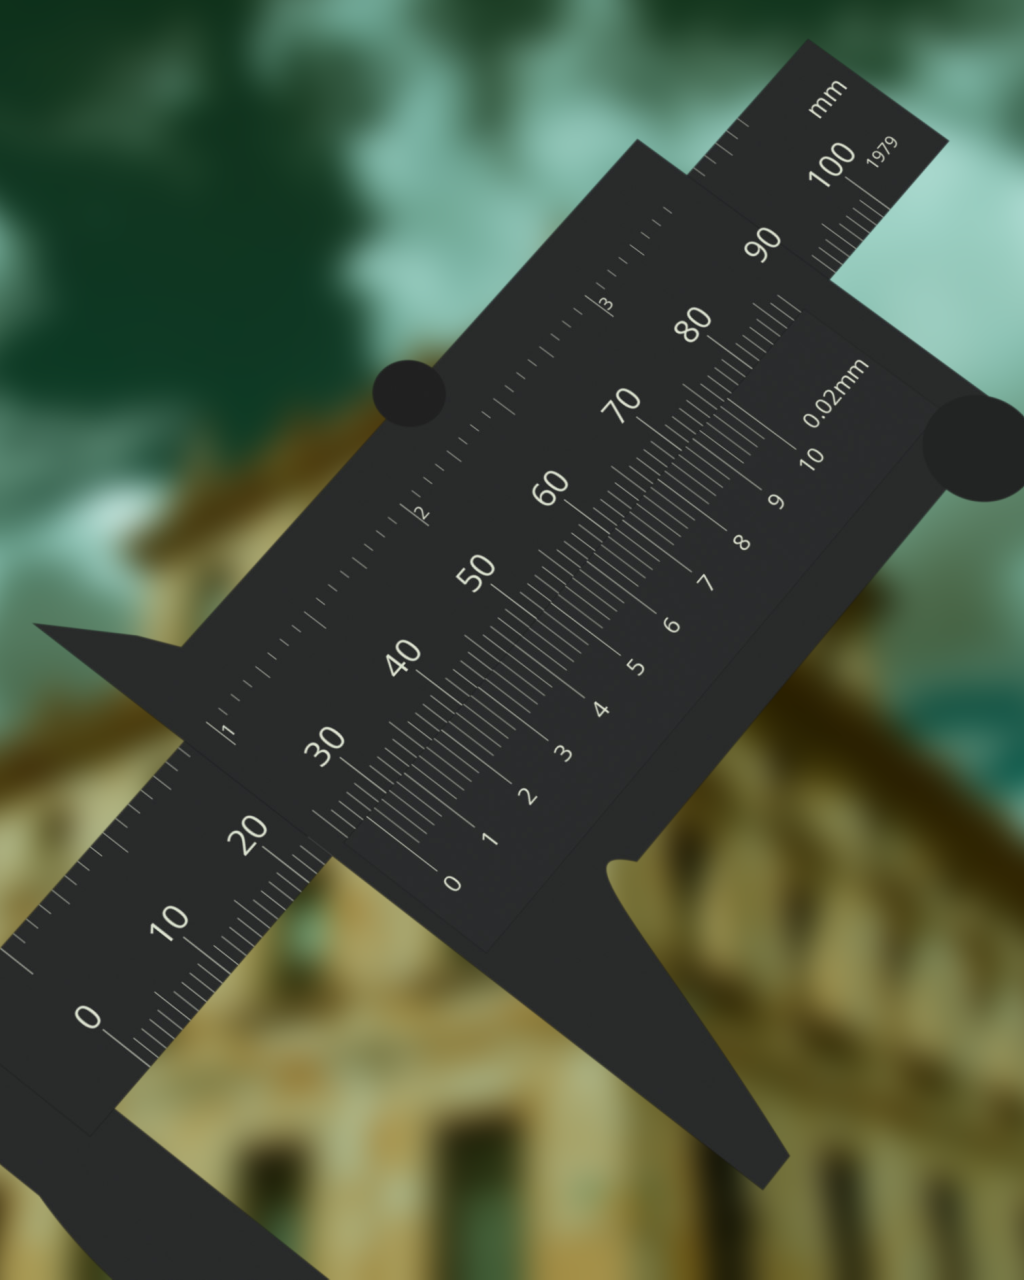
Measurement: 27.4 mm
